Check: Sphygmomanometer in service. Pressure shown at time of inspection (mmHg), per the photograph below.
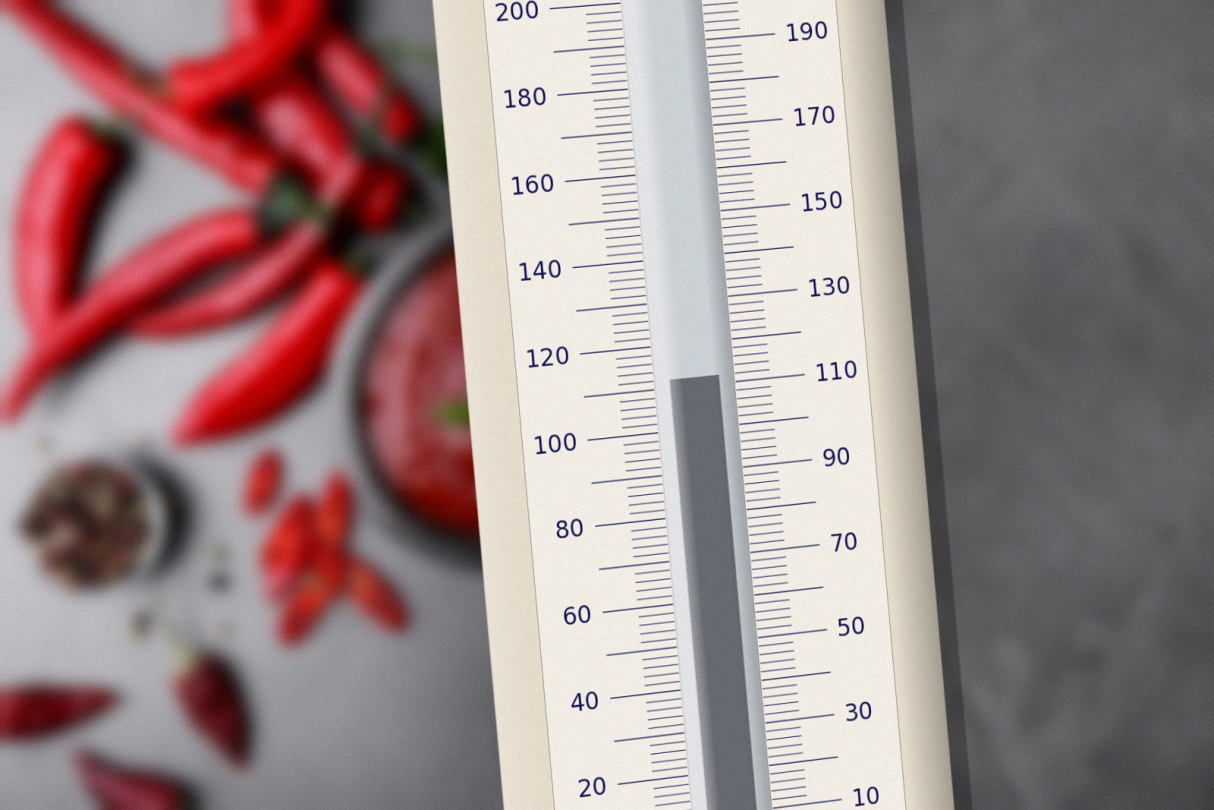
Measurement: 112 mmHg
